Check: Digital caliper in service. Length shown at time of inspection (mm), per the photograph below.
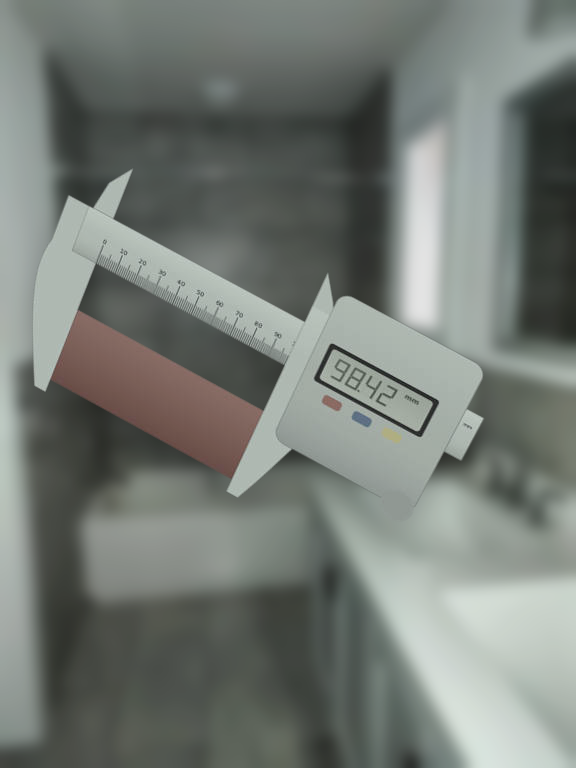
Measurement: 98.42 mm
